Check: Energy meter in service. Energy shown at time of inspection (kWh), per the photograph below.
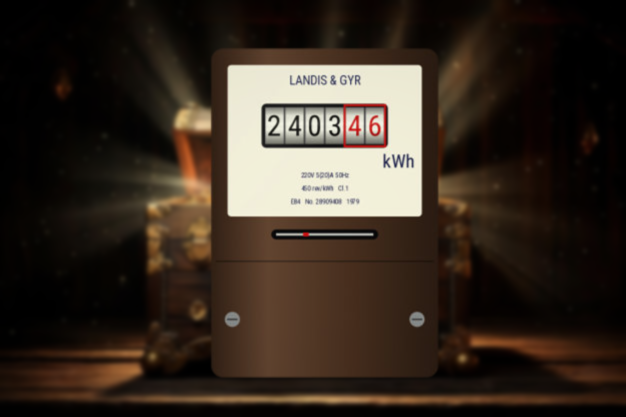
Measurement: 2403.46 kWh
